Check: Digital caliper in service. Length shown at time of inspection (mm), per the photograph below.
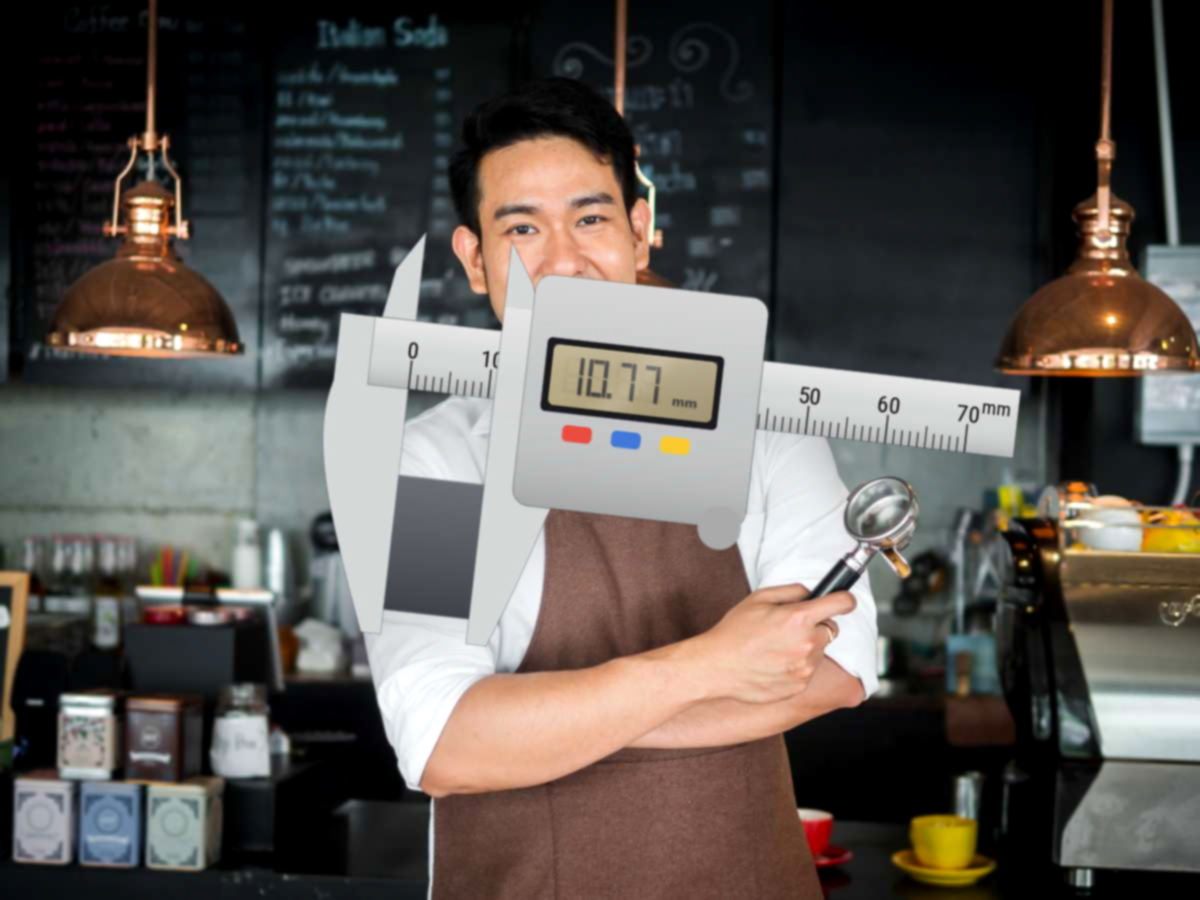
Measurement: 10.77 mm
